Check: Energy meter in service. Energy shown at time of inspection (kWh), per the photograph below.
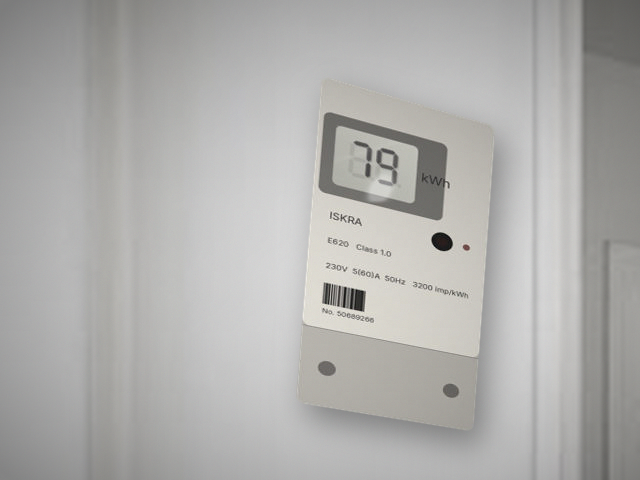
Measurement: 79 kWh
